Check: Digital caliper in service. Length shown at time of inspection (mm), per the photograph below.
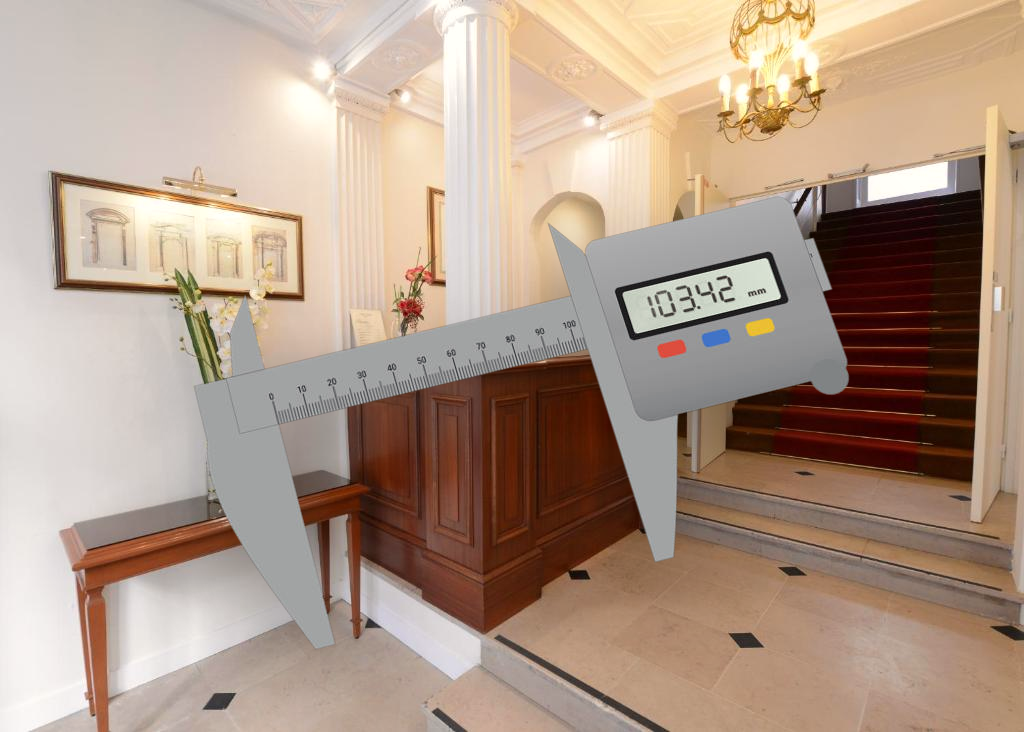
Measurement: 103.42 mm
